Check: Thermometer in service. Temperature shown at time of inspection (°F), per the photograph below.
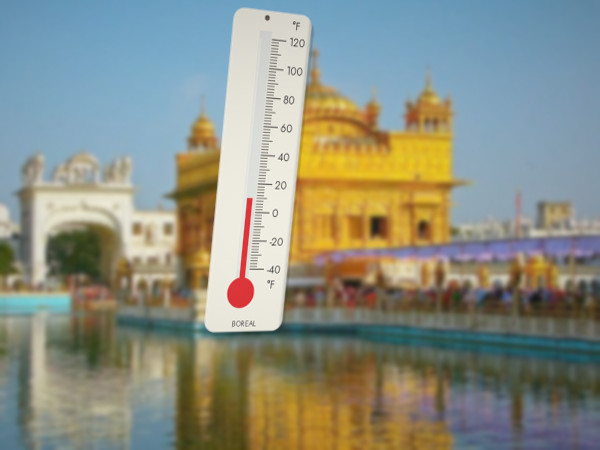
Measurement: 10 °F
